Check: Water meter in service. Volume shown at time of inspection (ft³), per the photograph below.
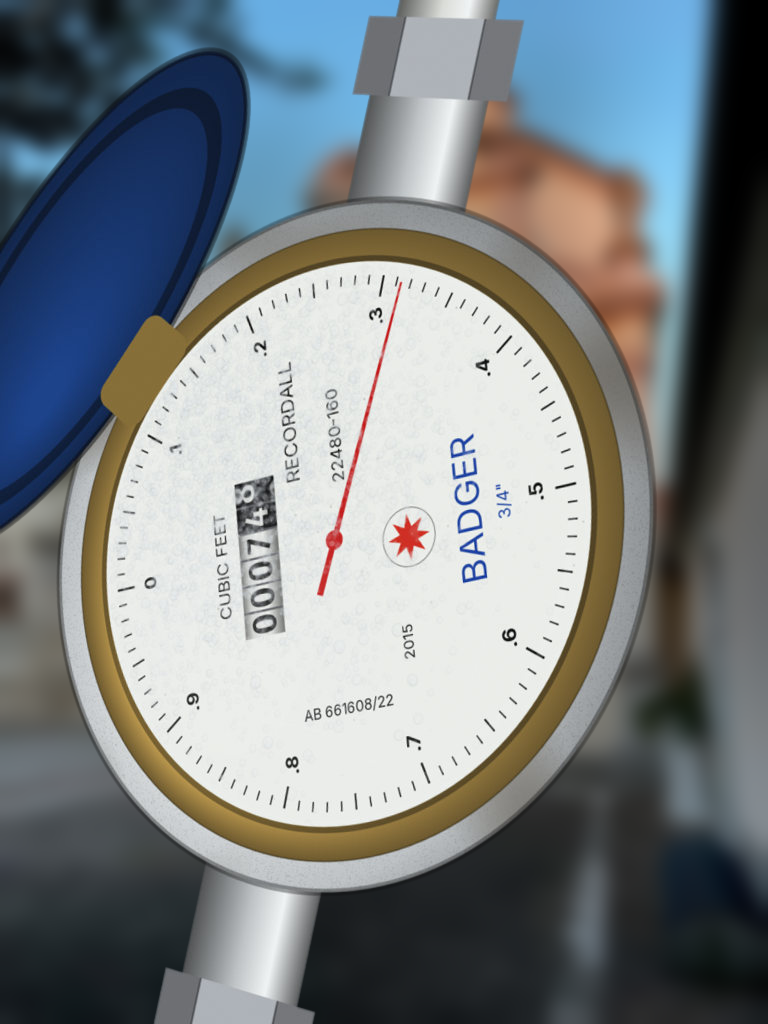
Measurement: 748.31 ft³
